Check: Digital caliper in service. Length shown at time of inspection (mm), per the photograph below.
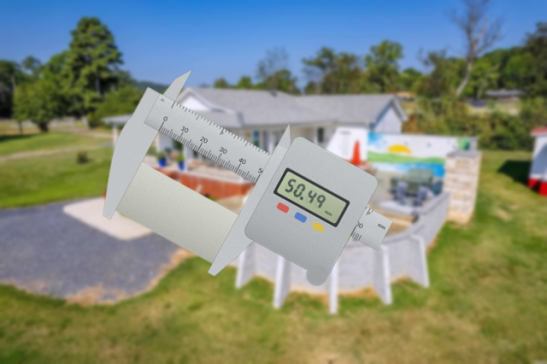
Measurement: 50.49 mm
